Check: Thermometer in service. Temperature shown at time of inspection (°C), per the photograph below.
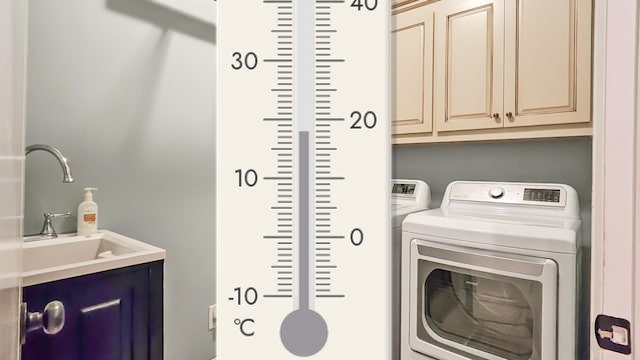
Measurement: 18 °C
